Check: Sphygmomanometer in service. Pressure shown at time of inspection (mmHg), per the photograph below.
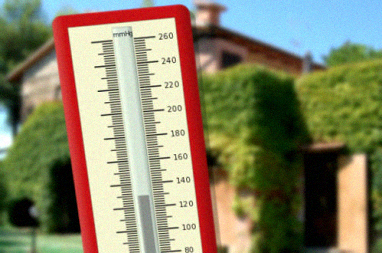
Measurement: 130 mmHg
